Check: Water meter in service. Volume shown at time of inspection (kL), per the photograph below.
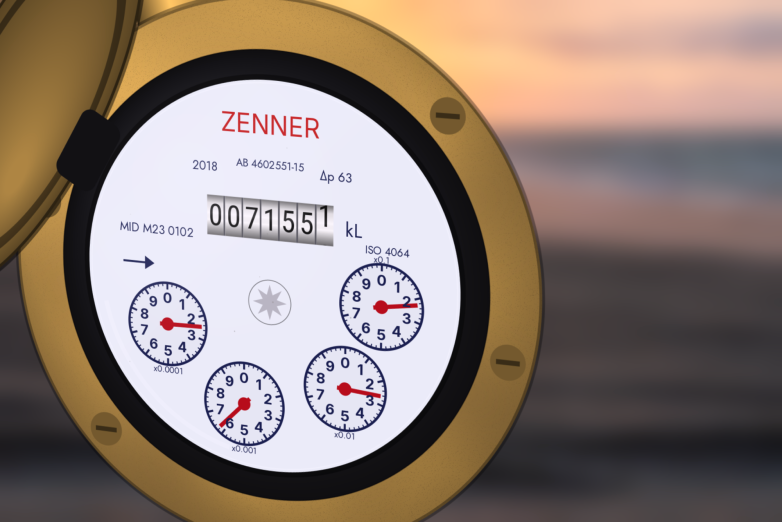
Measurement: 71551.2262 kL
